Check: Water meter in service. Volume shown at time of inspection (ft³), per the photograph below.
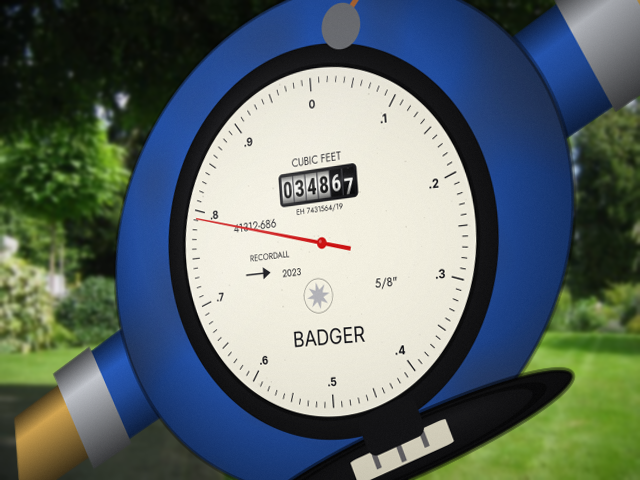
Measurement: 34866.79 ft³
